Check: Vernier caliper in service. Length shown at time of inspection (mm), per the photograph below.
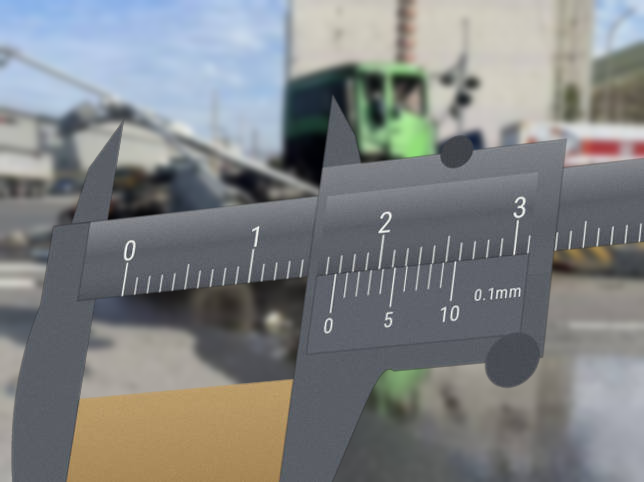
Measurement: 16.7 mm
